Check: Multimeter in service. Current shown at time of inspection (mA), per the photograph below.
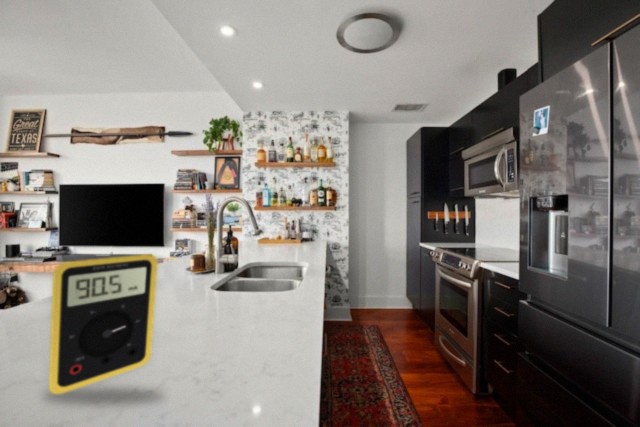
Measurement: 90.5 mA
